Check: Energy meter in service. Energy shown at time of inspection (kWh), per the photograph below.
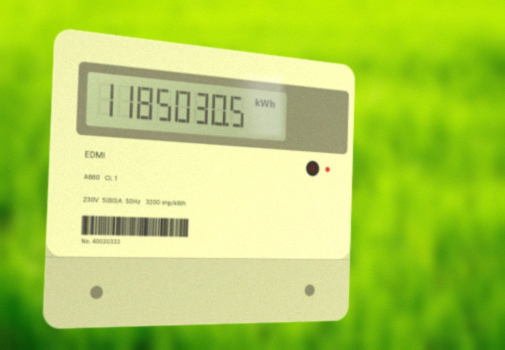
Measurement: 1185030.5 kWh
